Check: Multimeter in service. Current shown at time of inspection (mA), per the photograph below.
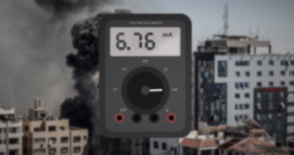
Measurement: 6.76 mA
